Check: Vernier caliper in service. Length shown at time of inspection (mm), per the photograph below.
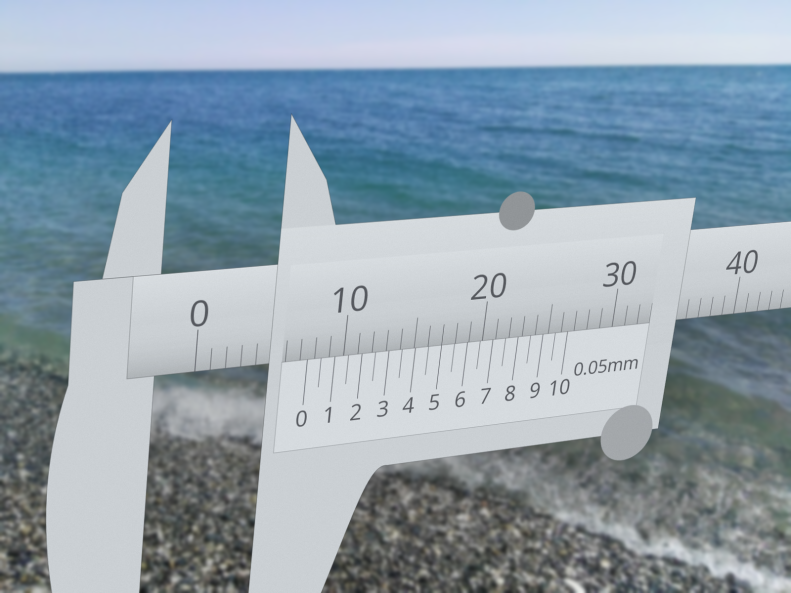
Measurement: 7.5 mm
